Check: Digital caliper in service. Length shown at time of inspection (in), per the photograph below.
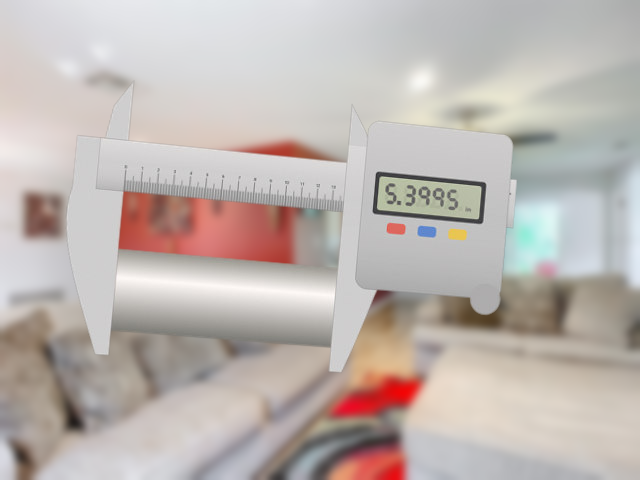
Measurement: 5.3995 in
